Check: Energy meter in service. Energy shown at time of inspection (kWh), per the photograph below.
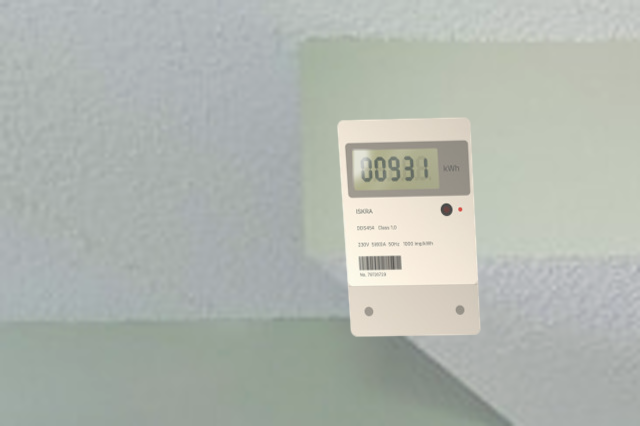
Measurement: 931 kWh
